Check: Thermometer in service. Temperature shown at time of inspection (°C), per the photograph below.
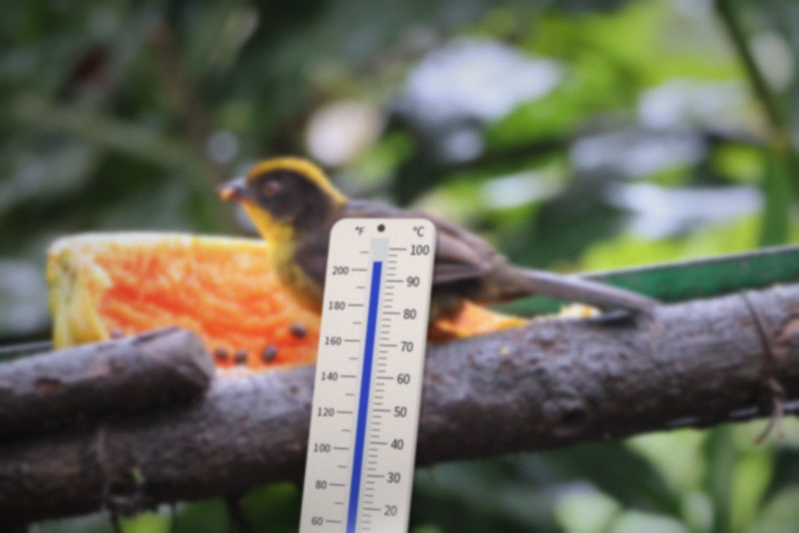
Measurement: 96 °C
